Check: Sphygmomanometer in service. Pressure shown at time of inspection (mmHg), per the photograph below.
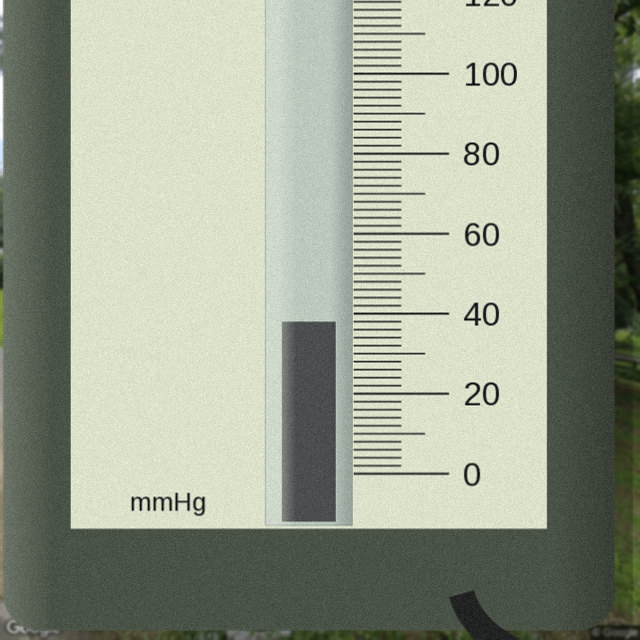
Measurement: 38 mmHg
